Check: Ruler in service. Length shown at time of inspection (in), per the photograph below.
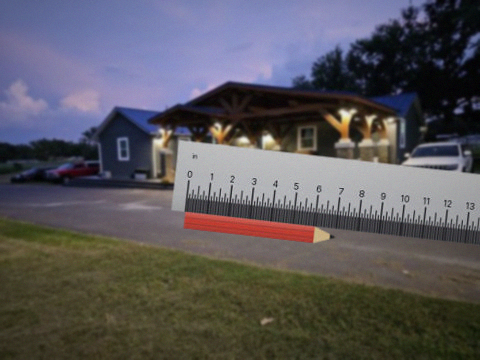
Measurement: 7 in
